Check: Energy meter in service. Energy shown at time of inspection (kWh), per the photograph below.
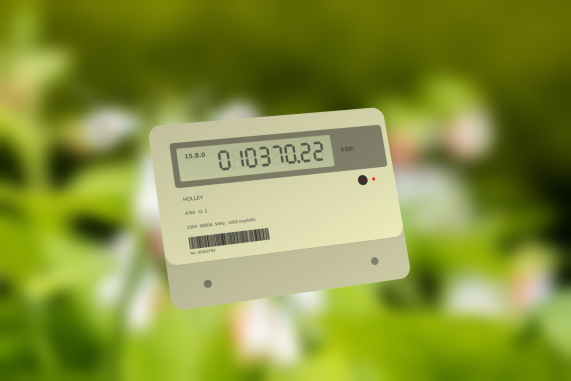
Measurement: 10370.22 kWh
